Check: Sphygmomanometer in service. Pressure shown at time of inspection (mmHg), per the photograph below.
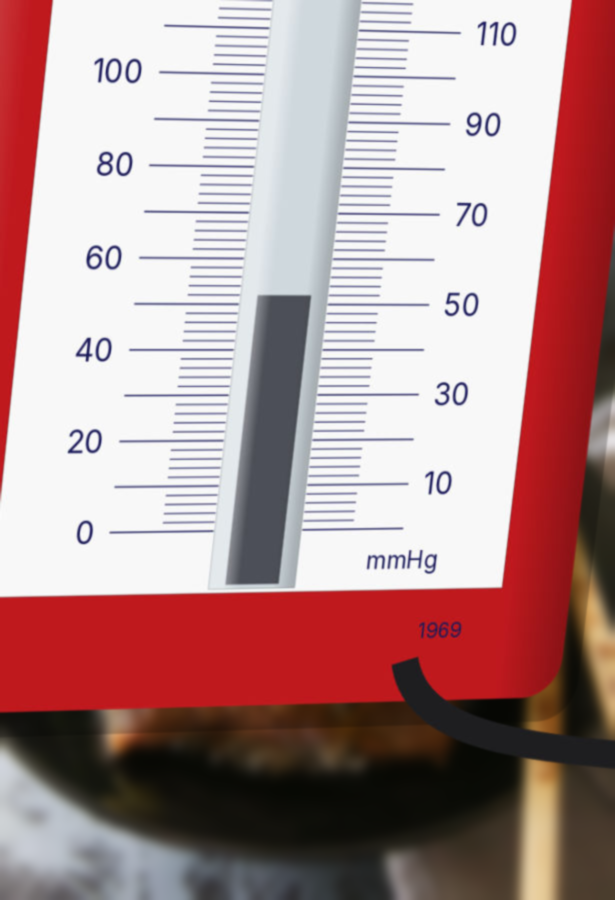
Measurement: 52 mmHg
